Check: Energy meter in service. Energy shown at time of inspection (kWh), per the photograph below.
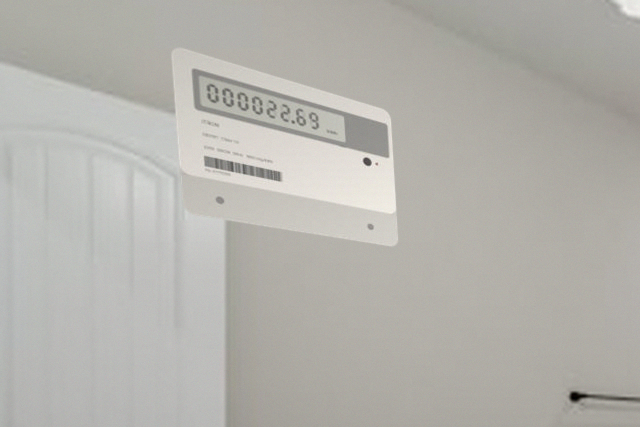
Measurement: 22.69 kWh
